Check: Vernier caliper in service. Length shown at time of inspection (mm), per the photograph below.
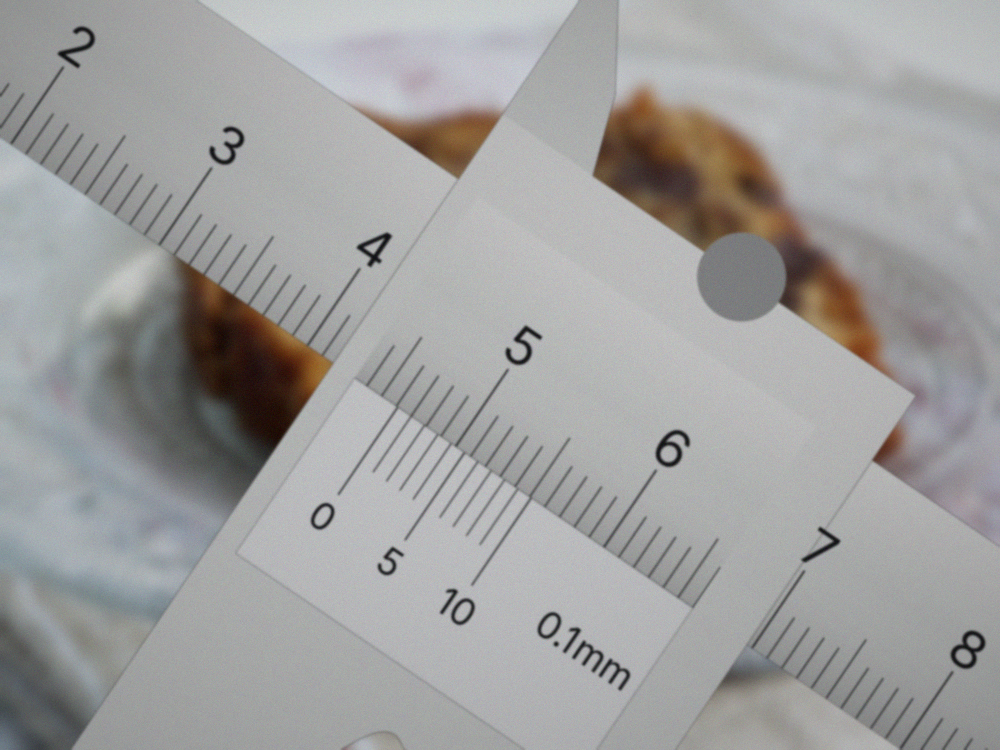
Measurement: 46.1 mm
